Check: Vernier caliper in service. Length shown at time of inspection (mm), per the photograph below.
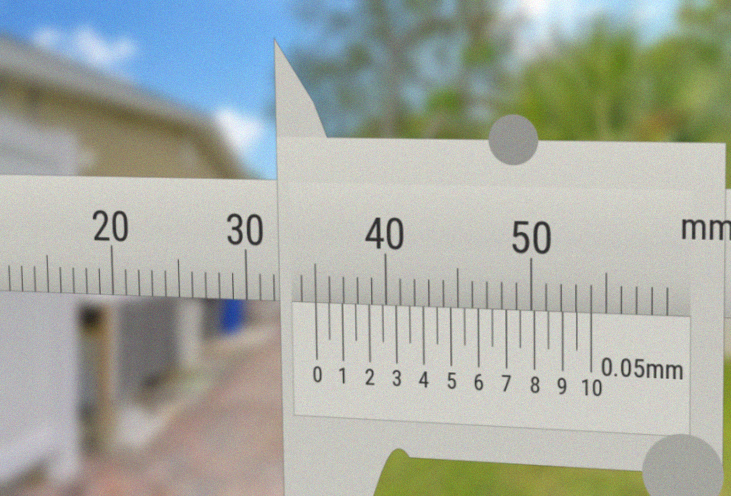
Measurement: 35.0 mm
